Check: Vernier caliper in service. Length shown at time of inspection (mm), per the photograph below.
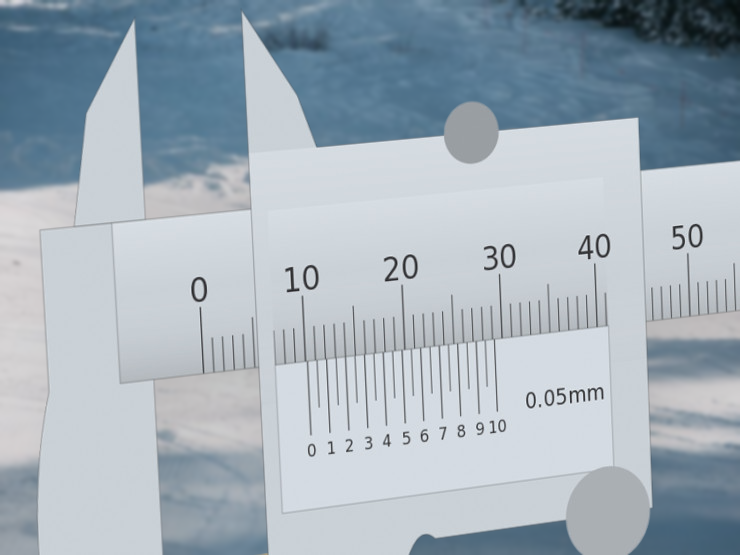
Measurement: 10.2 mm
